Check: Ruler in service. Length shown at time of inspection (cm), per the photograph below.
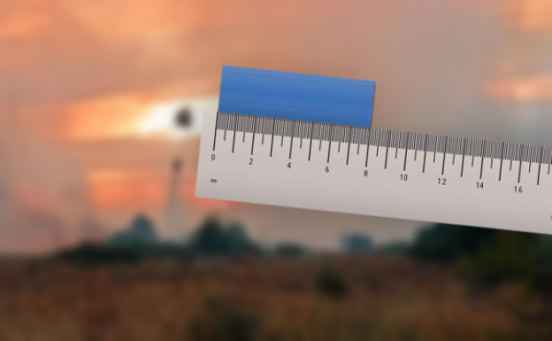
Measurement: 8 cm
